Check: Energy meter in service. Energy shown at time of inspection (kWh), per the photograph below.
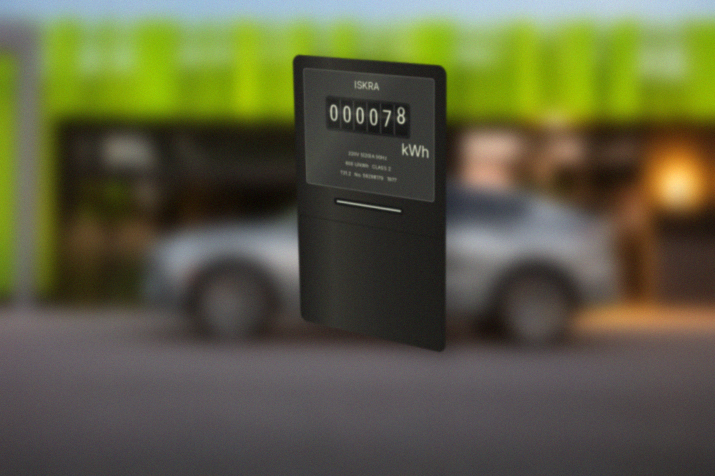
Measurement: 78 kWh
